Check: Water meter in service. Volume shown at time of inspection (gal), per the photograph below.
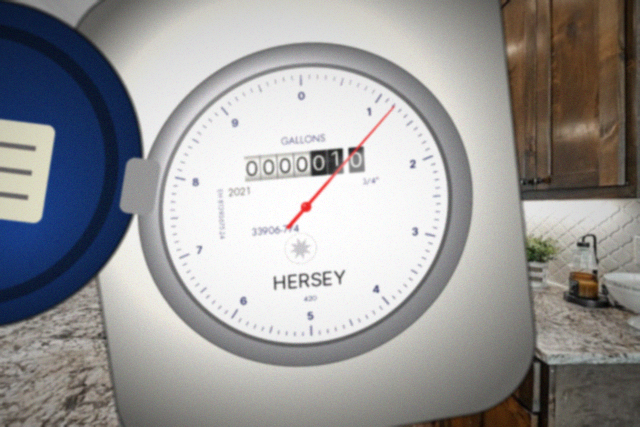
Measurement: 11.2 gal
